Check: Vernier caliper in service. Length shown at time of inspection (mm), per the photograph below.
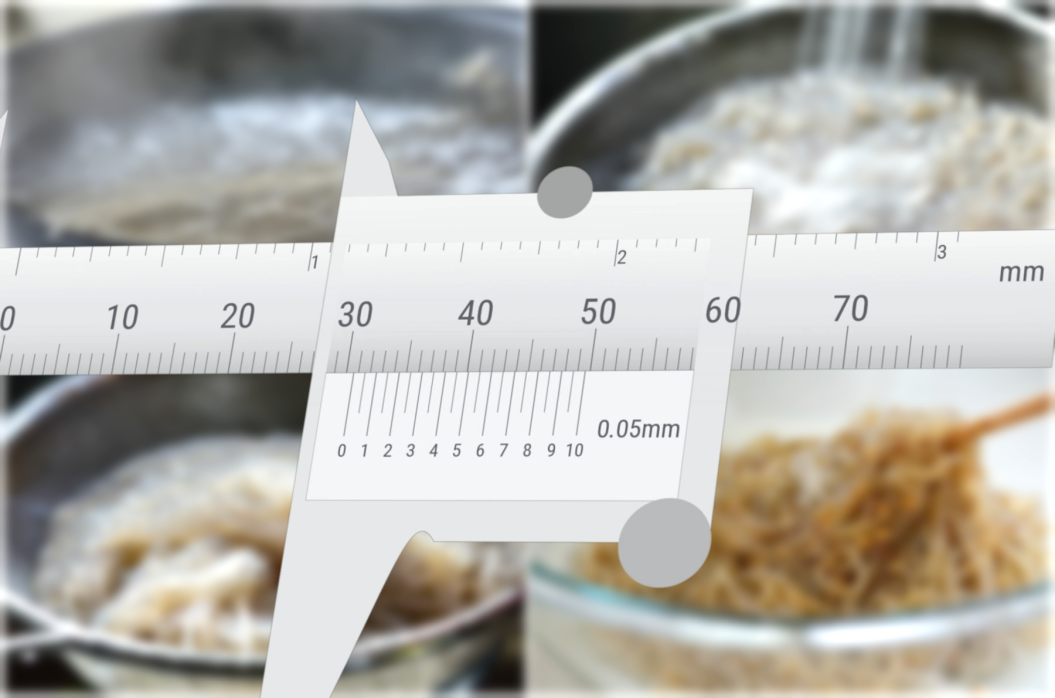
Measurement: 30.6 mm
